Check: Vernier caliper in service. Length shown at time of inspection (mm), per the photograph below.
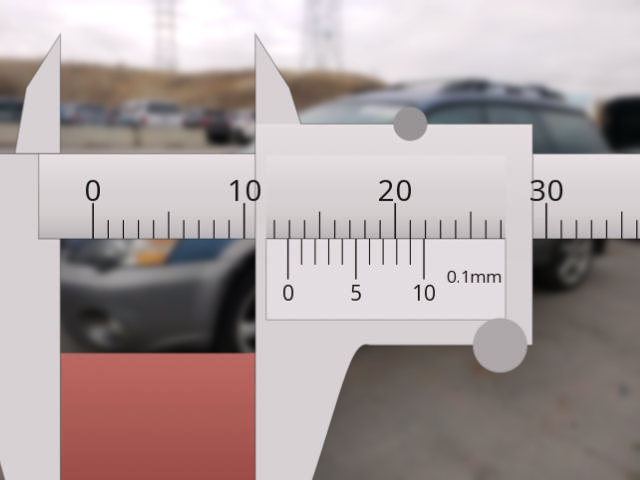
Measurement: 12.9 mm
